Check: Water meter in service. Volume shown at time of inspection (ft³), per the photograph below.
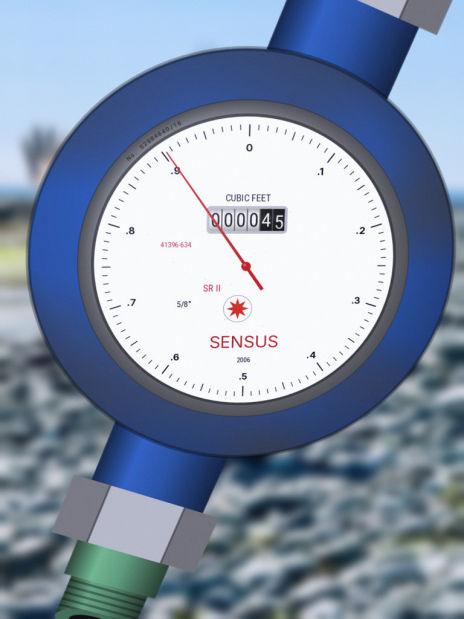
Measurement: 44.90 ft³
